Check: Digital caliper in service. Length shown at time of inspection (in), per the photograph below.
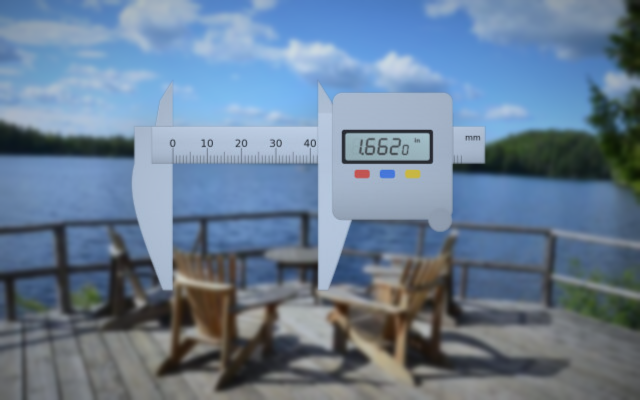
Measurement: 1.6620 in
